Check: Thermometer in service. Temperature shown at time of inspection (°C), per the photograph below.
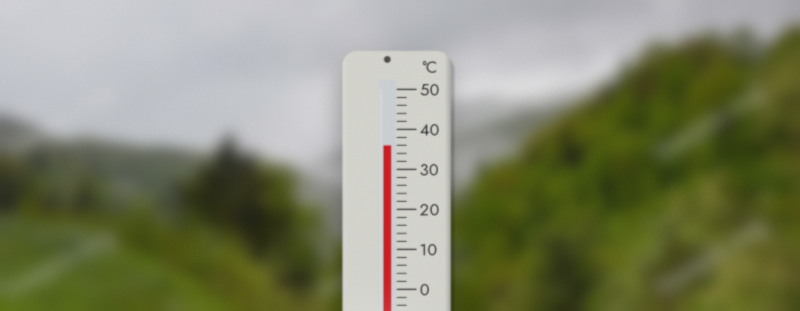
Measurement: 36 °C
